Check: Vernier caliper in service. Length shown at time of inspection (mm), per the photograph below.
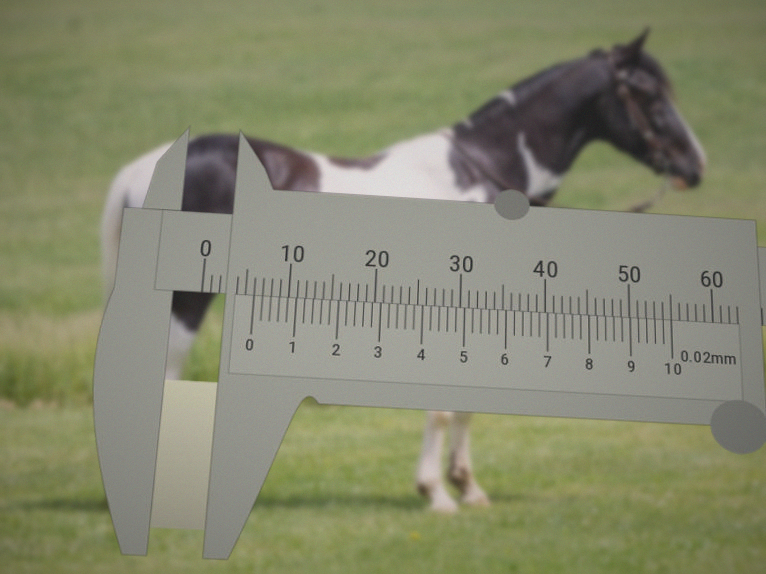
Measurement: 6.0 mm
